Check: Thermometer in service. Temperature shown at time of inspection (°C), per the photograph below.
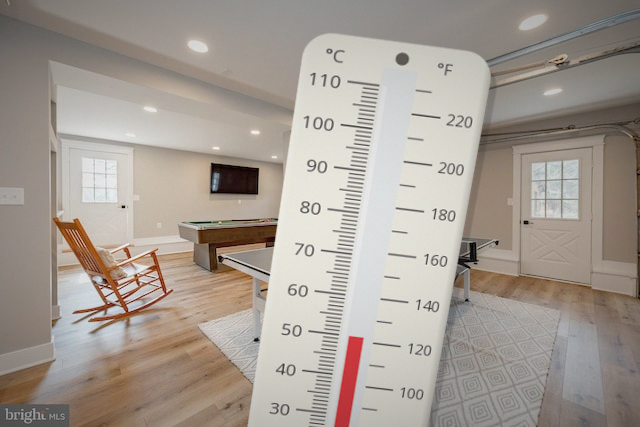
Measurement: 50 °C
